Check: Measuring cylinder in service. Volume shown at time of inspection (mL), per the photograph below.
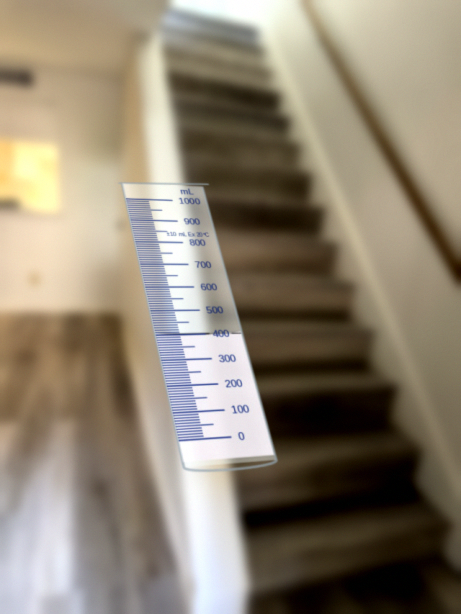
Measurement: 400 mL
